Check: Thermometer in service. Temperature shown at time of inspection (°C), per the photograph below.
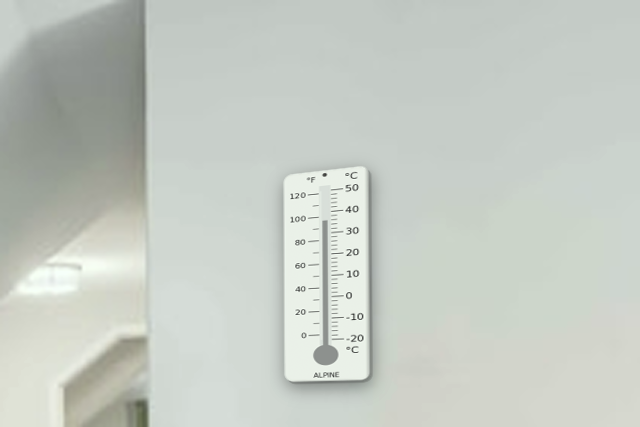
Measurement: 36 °C
